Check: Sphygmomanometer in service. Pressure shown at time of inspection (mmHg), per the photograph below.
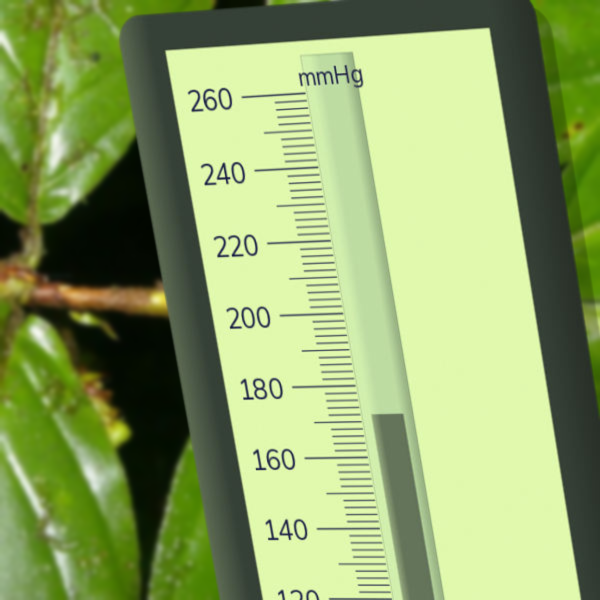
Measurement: 172 mmHg
